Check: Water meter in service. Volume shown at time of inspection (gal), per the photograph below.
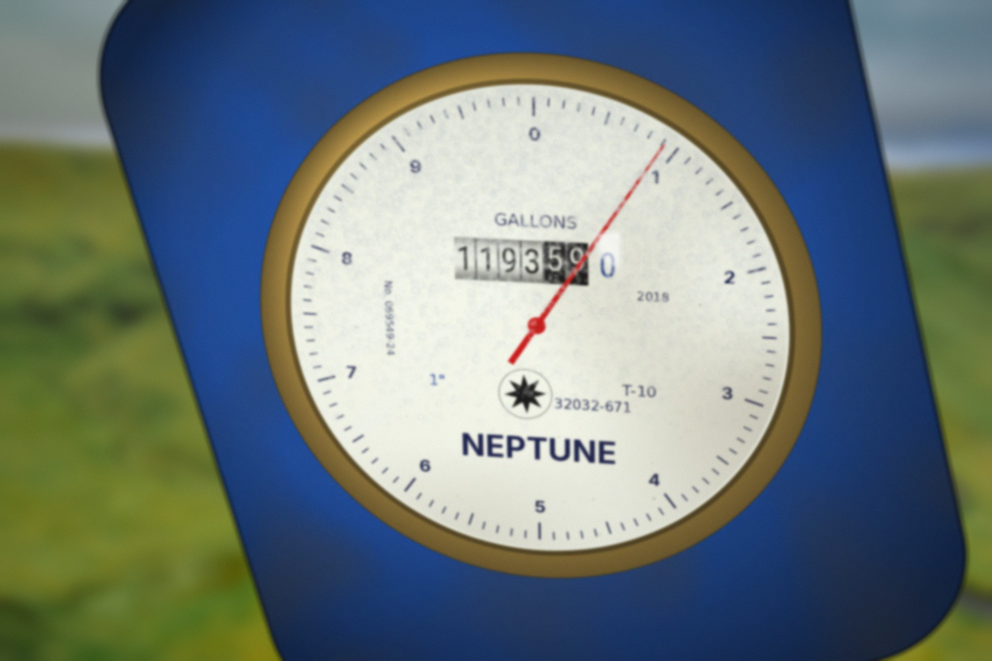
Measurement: 1193590.9 gal
